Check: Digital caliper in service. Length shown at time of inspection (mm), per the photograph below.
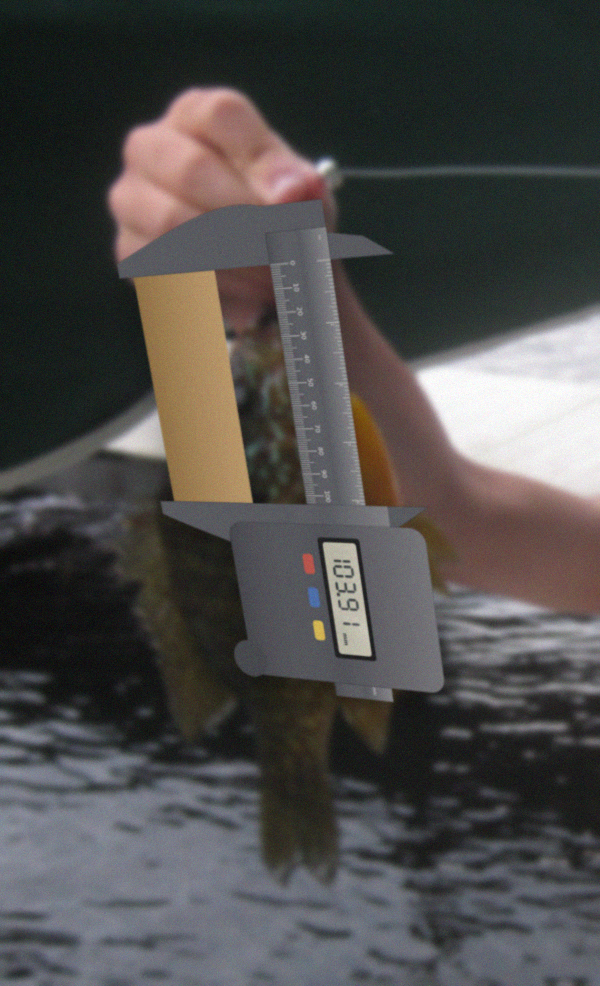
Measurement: 103.91 mm
